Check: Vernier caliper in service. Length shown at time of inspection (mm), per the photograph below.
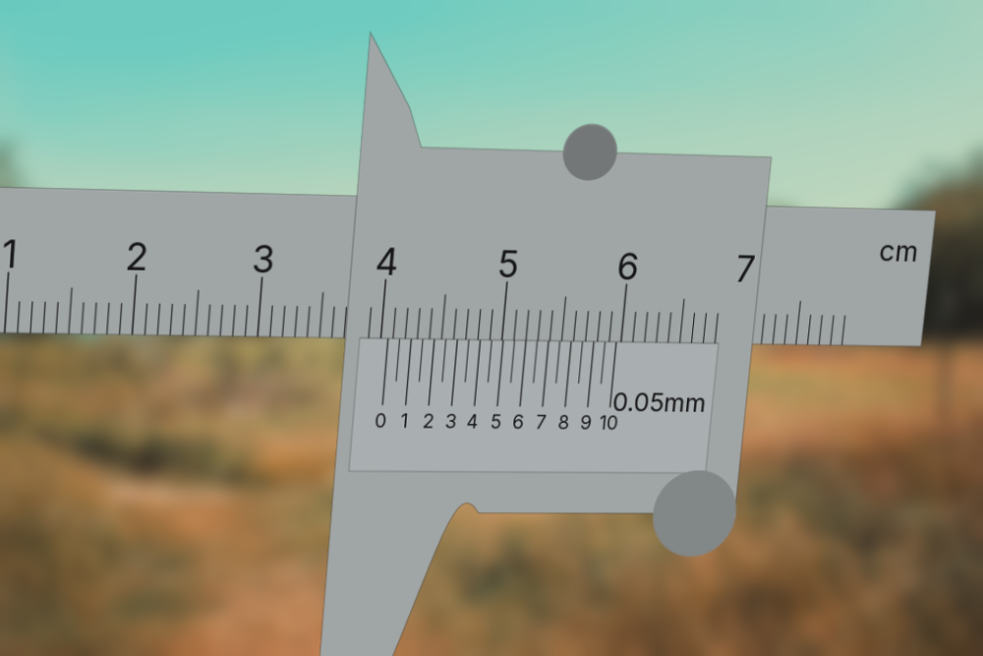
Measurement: 40.6 mm
